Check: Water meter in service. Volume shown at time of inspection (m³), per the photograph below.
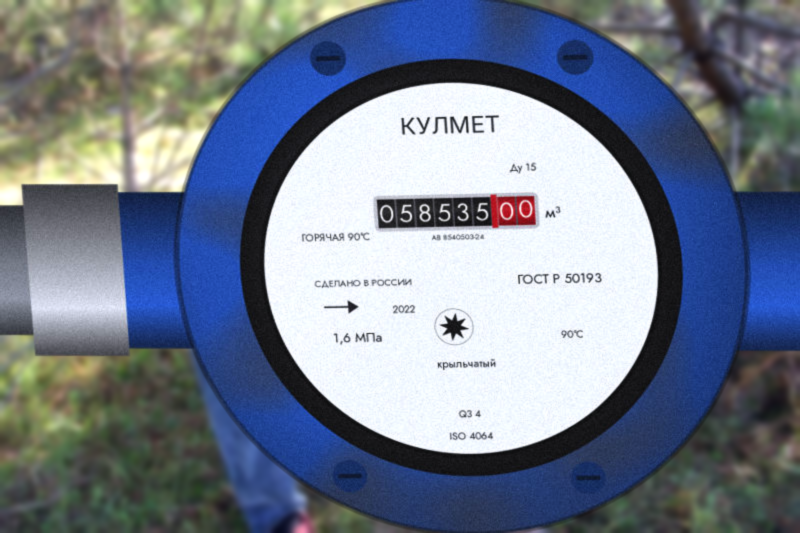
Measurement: 58535.00 m³
